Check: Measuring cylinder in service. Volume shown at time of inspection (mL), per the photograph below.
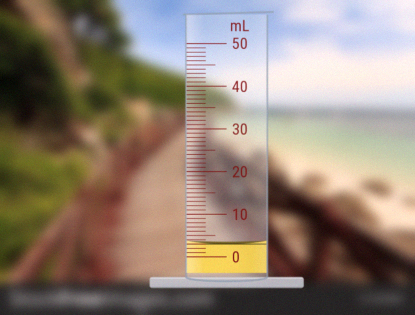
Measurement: 3 mL
